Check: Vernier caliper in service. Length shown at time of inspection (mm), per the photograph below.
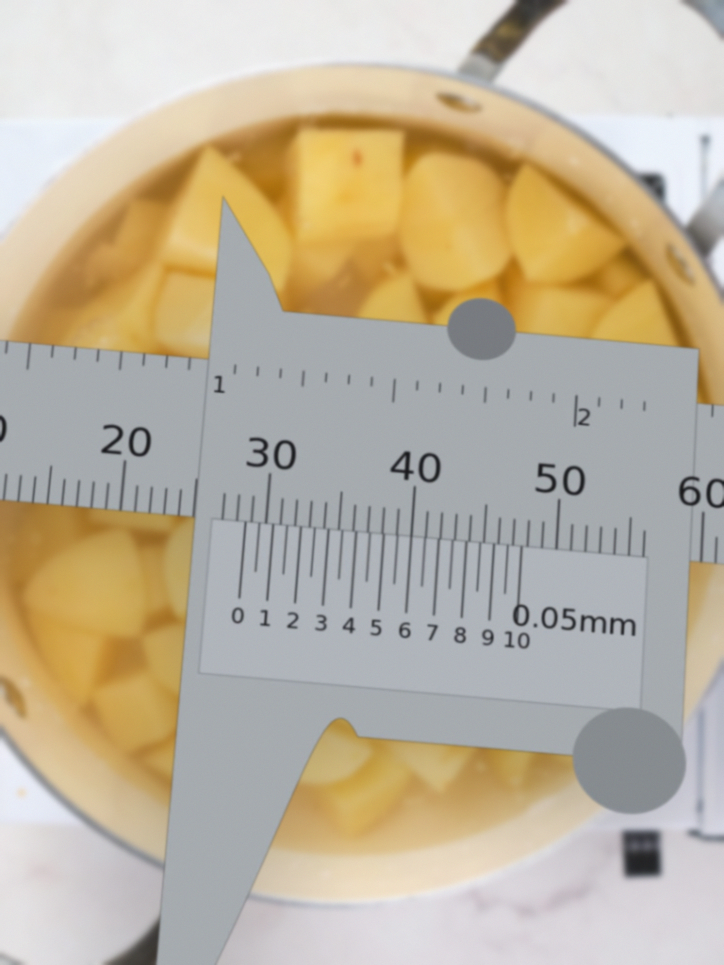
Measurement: 28.6 mm
